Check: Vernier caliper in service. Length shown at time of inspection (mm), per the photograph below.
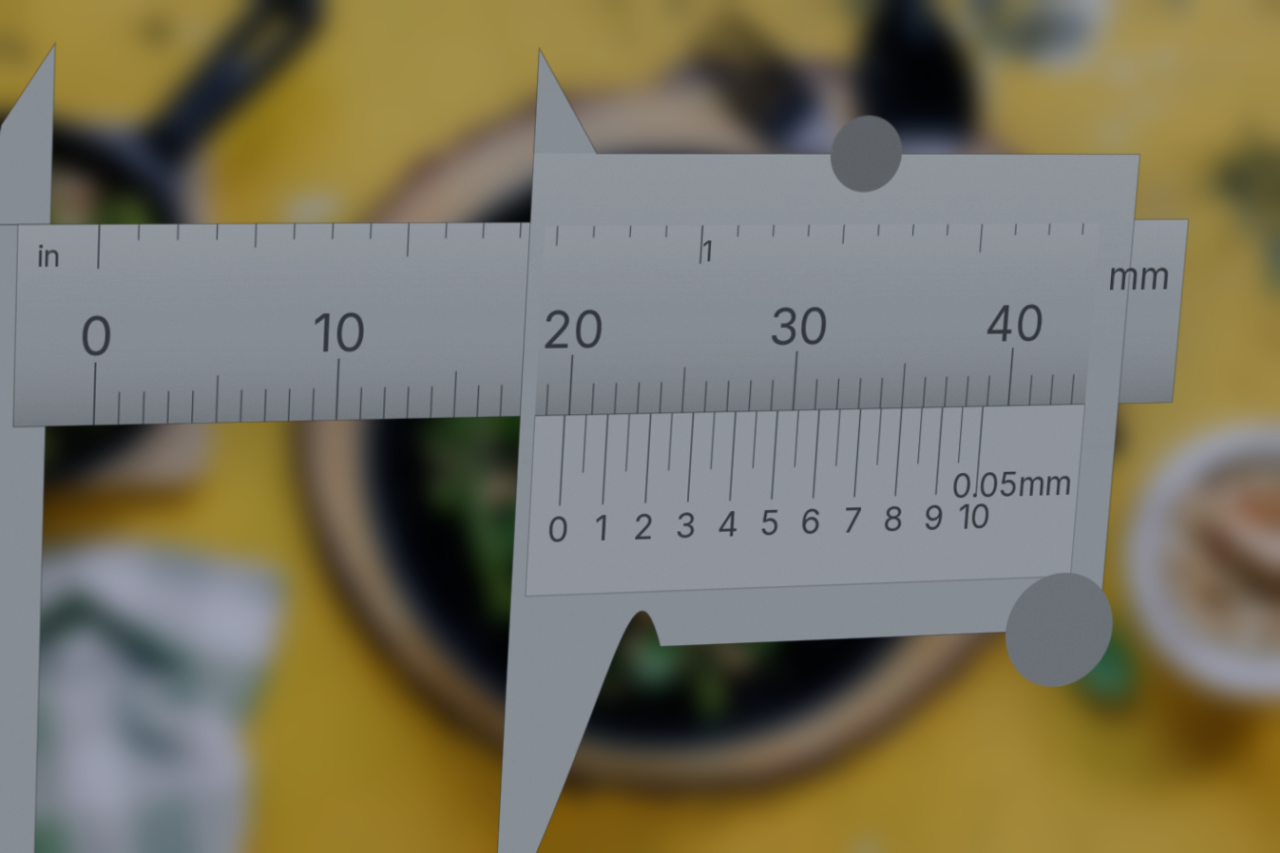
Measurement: 19.8 mm
